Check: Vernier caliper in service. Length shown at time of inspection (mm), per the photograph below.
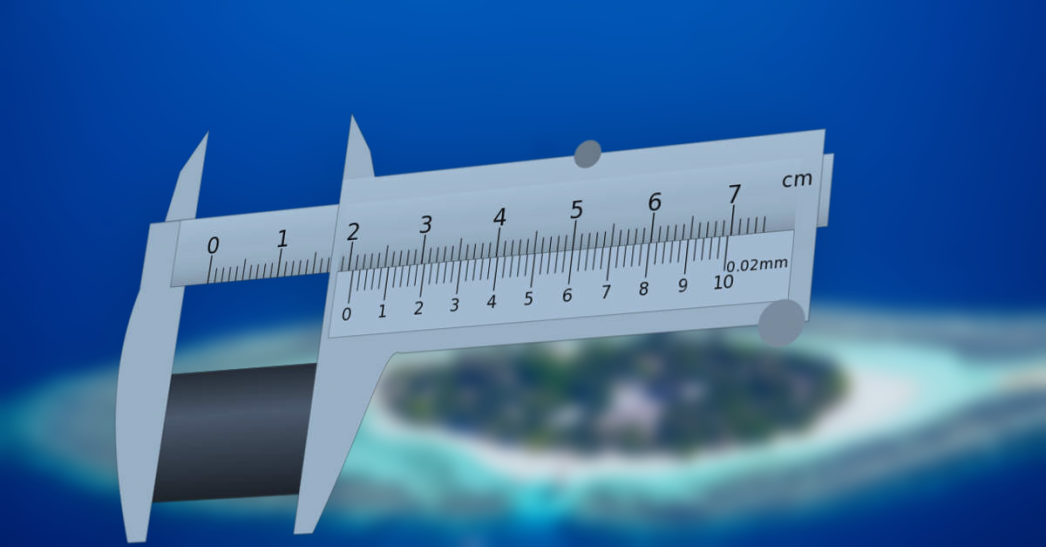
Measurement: 20.6 mm
